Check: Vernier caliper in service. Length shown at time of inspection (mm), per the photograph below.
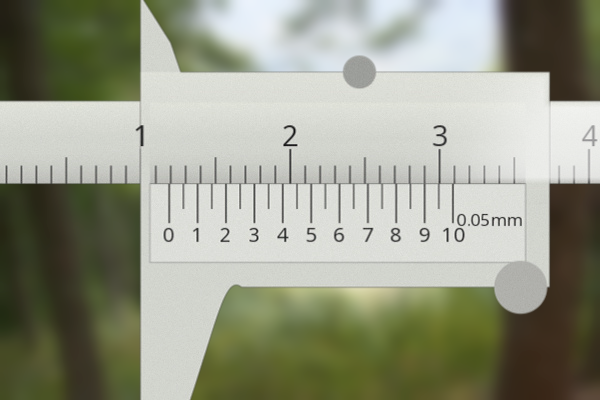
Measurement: 11.9 mm
